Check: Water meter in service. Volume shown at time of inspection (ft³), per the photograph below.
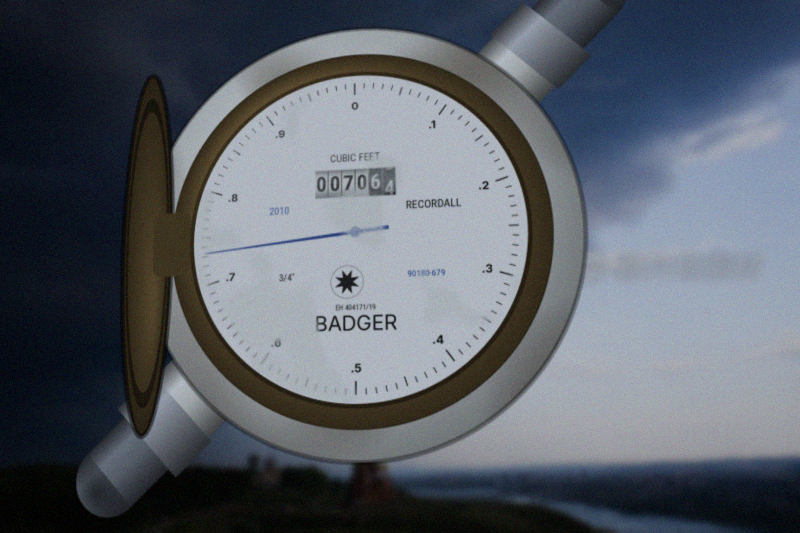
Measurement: 7063.73 ft³
